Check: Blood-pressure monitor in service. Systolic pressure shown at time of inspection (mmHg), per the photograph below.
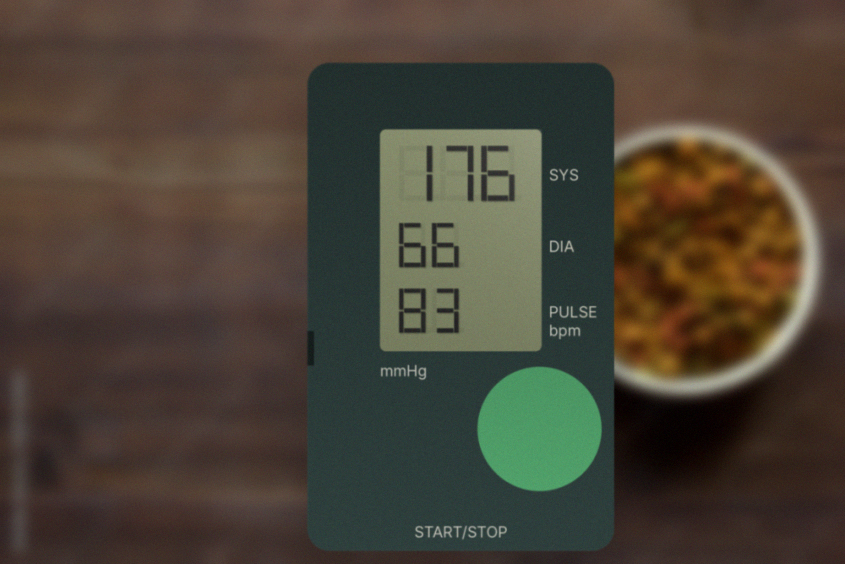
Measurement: 176 mmHg
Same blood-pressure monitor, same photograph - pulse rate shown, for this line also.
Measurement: 83 bpm
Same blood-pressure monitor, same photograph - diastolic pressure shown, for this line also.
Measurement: 66 mmHg
